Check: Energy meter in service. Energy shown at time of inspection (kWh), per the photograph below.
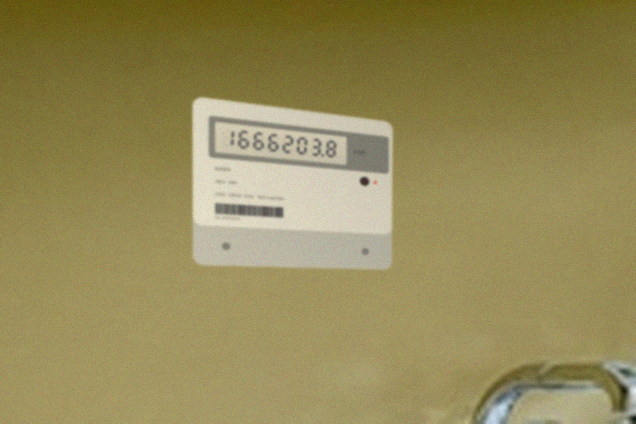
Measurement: 1666203.8 kWh
